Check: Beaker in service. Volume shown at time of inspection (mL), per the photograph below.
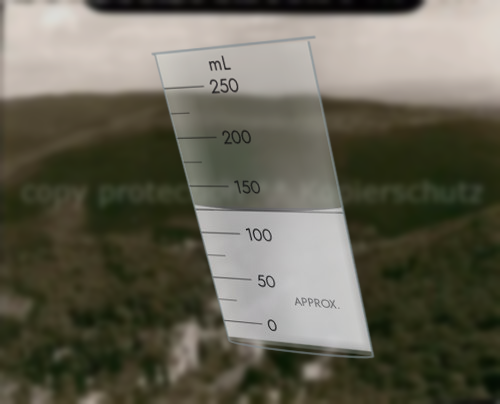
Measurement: 125 mL
